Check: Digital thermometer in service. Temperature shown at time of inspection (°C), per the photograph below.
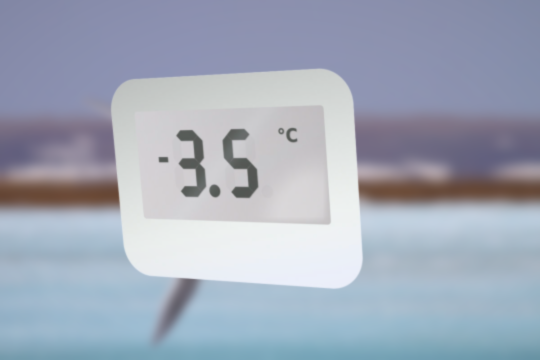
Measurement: -3.5 °C
